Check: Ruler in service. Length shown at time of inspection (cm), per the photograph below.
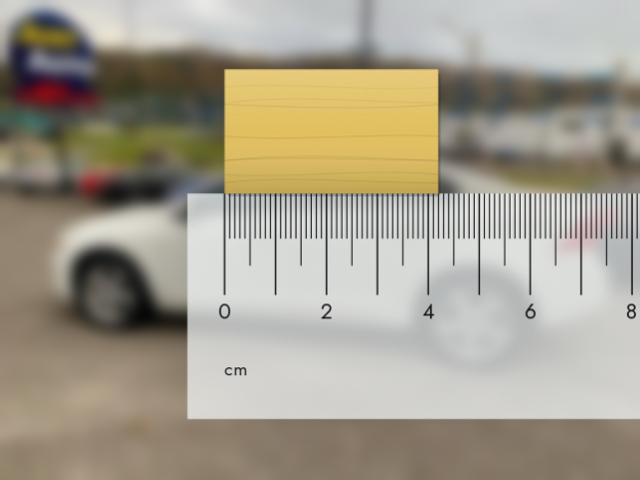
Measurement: 4.2 cm
